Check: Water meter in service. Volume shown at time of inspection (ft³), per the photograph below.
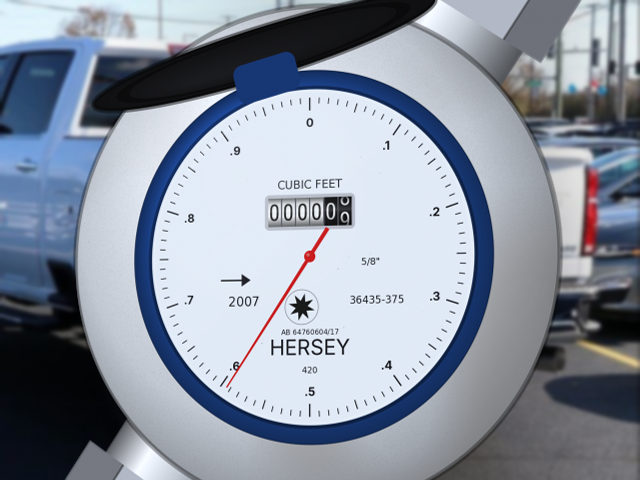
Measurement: 8.59 ft³
